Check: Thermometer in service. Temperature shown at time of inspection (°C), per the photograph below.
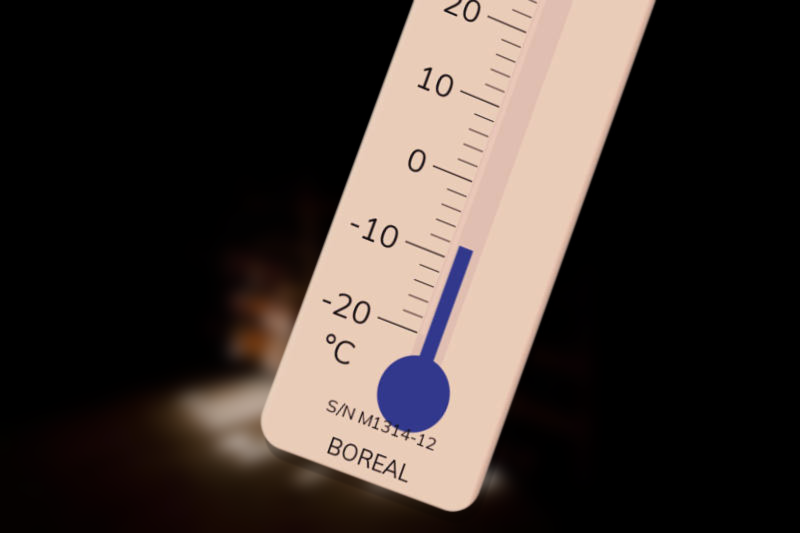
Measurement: -8 °C
